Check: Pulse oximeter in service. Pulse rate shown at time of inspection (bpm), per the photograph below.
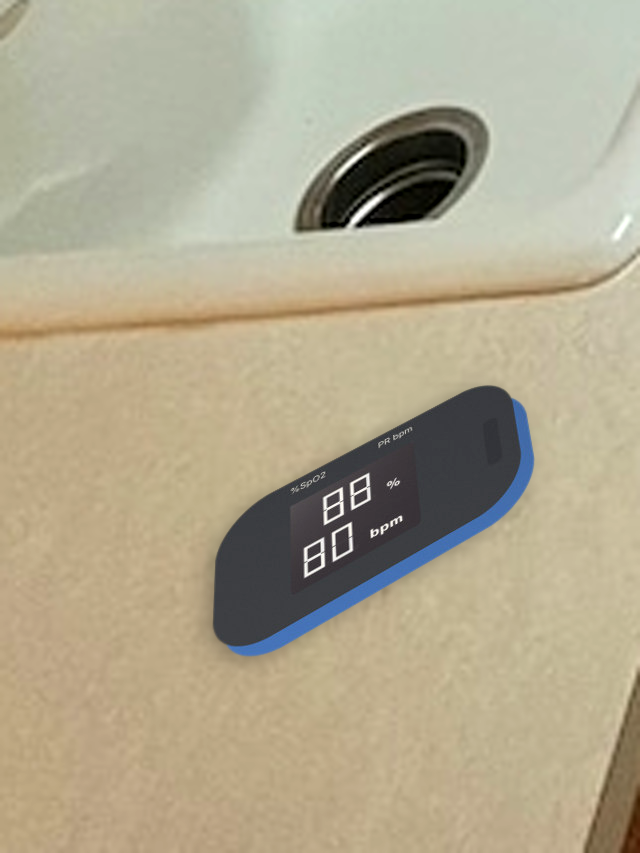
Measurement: 80 bpm
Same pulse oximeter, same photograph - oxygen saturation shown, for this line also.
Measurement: 88 %
